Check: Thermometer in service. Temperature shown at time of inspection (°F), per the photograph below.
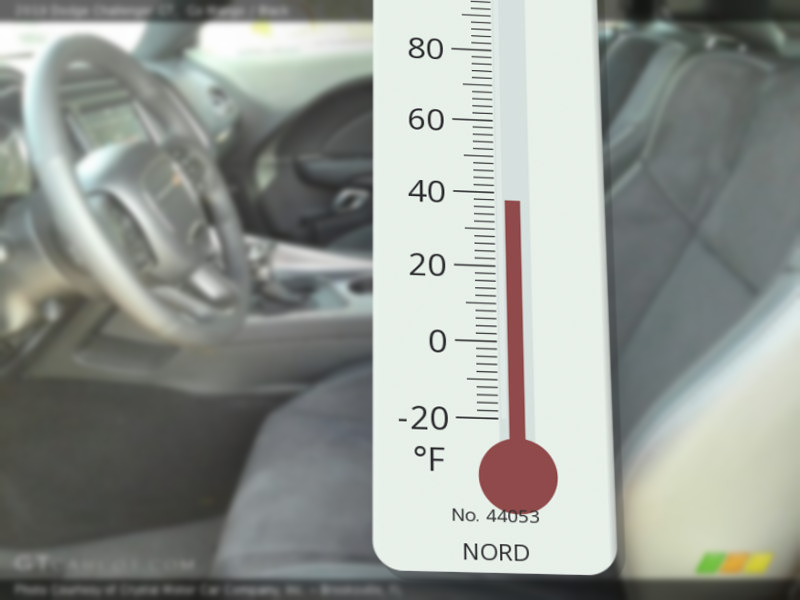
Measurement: 38 °F
